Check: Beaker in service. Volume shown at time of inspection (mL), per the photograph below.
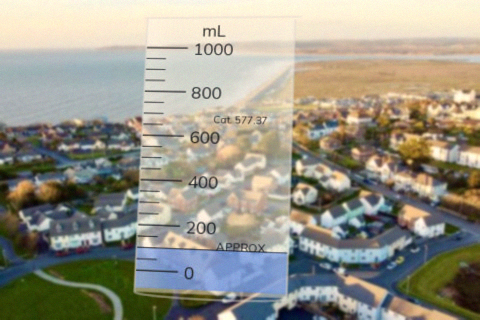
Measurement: 100 mL
